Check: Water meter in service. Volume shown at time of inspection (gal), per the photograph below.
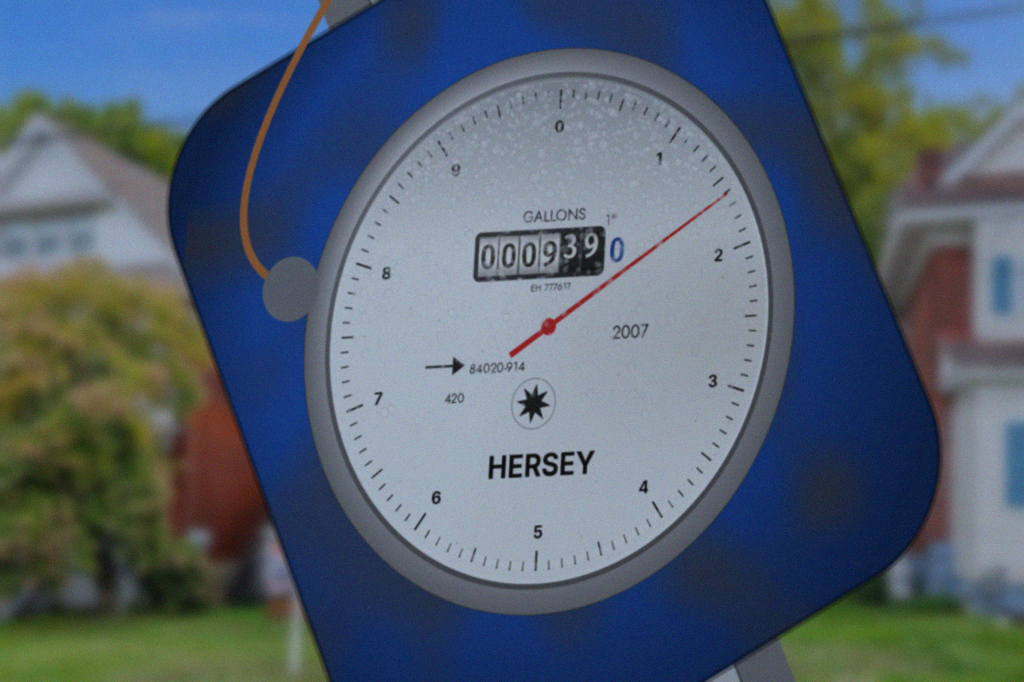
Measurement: 9391.6 gal
